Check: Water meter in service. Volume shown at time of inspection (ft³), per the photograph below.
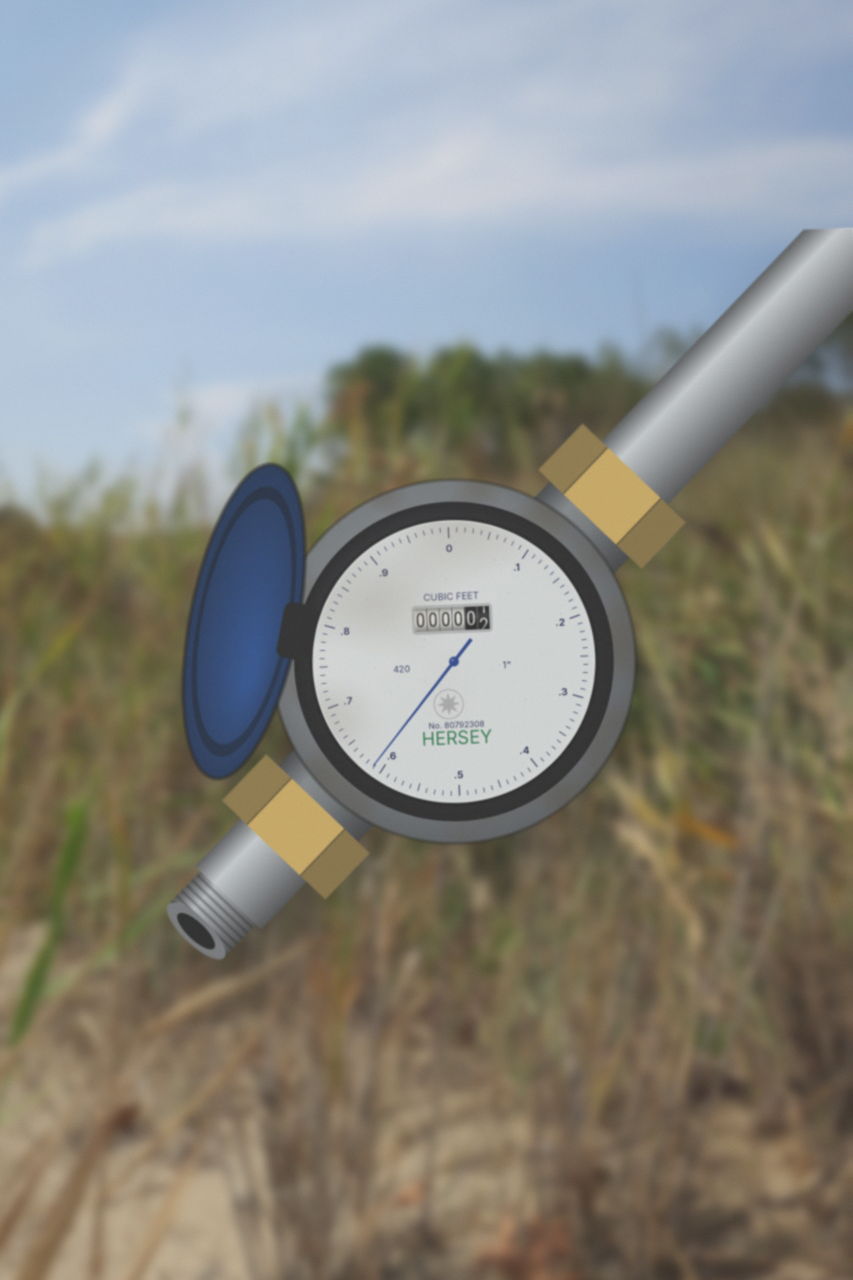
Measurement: 1.61 ft³
